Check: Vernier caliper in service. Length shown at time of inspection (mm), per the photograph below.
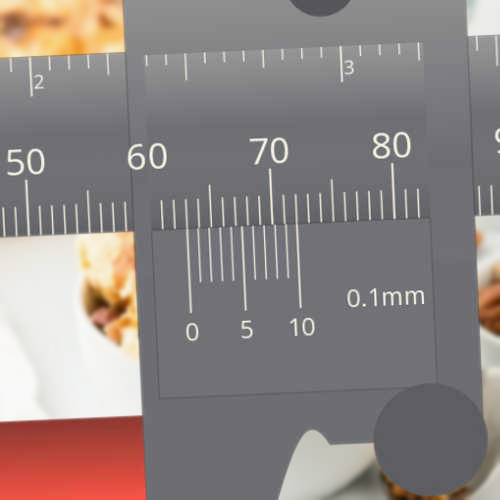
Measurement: 63.0 mm
